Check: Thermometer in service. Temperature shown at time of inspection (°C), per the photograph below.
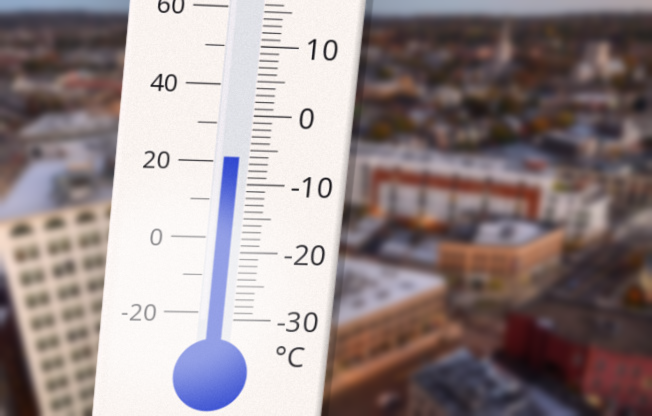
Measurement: -6 °C
